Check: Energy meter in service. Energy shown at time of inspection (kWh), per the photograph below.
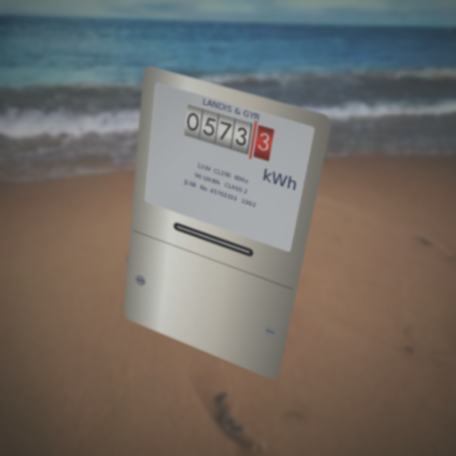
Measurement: 573.3 kWh
